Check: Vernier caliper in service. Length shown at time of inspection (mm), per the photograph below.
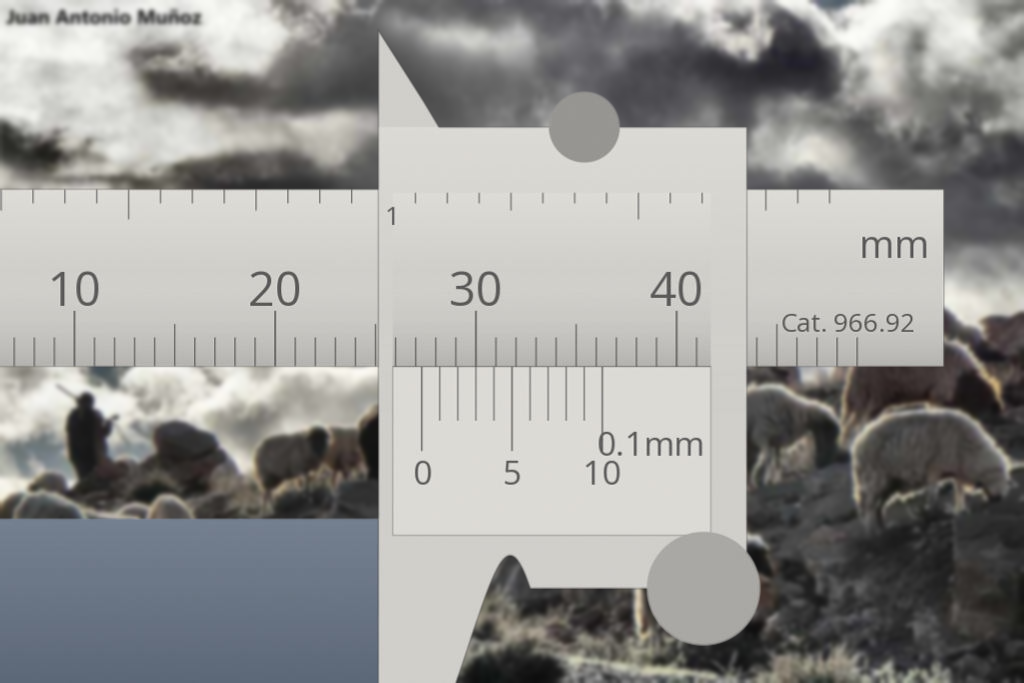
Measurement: 27.3 mm
